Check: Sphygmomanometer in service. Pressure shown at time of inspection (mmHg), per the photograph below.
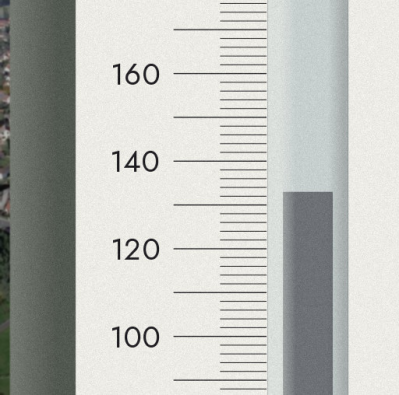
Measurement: 133 mmHg
